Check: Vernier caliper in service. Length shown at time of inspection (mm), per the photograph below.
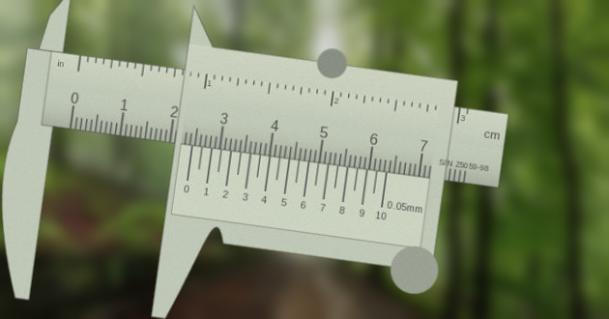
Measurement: 24.5 mm
